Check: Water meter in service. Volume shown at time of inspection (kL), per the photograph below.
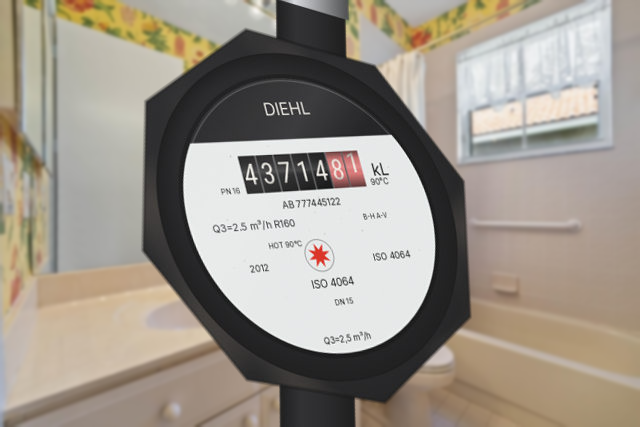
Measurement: 43714.81 kL
